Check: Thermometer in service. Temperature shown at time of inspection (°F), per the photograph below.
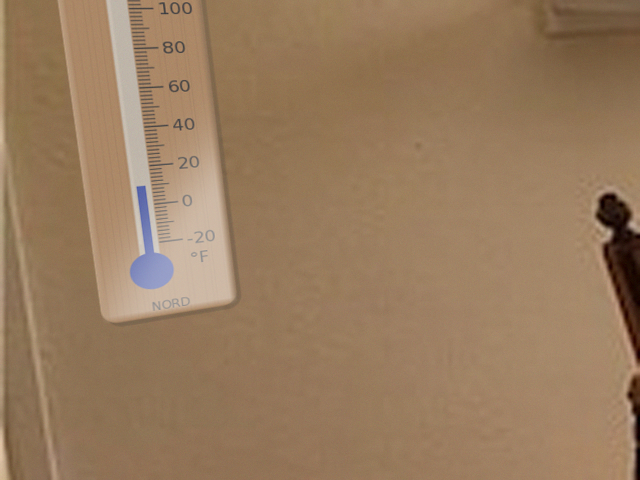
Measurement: 10 °F
